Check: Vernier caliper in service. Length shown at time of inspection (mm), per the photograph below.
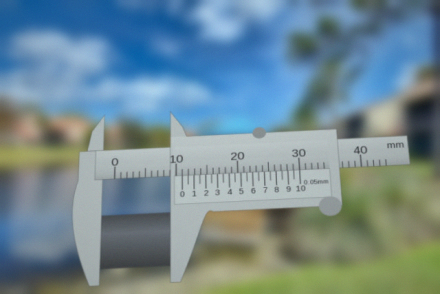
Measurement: 11.0 mm
